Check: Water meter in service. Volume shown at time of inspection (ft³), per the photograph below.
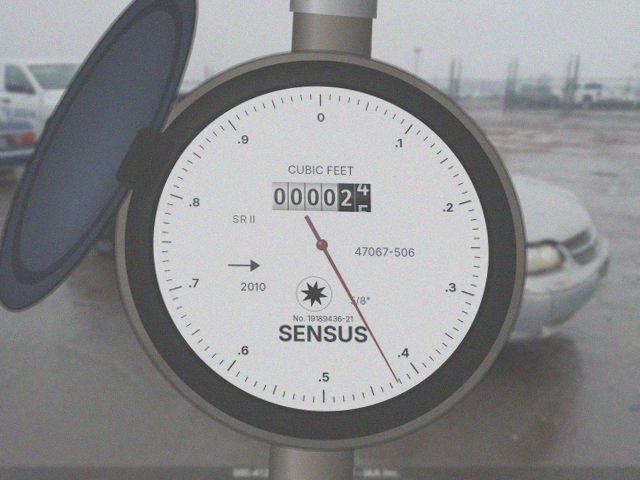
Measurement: 24.42 ft³
